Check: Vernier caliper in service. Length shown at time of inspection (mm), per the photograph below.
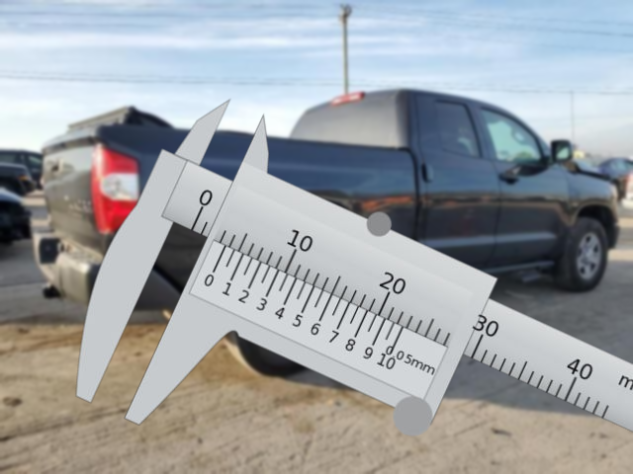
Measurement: 3.6 mm
